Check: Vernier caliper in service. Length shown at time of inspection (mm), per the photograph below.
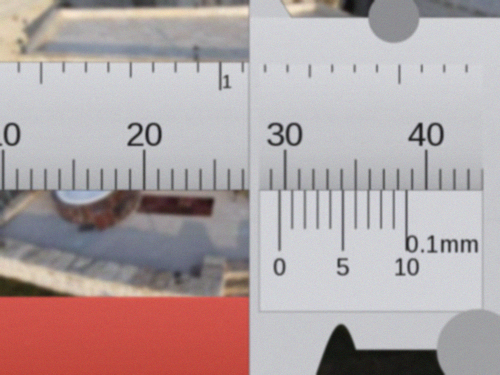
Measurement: 29.6 mm
